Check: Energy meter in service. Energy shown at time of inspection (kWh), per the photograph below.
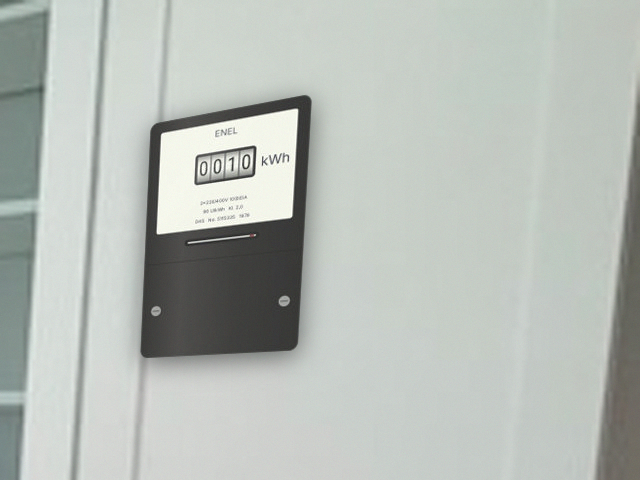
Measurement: 10 kWh
